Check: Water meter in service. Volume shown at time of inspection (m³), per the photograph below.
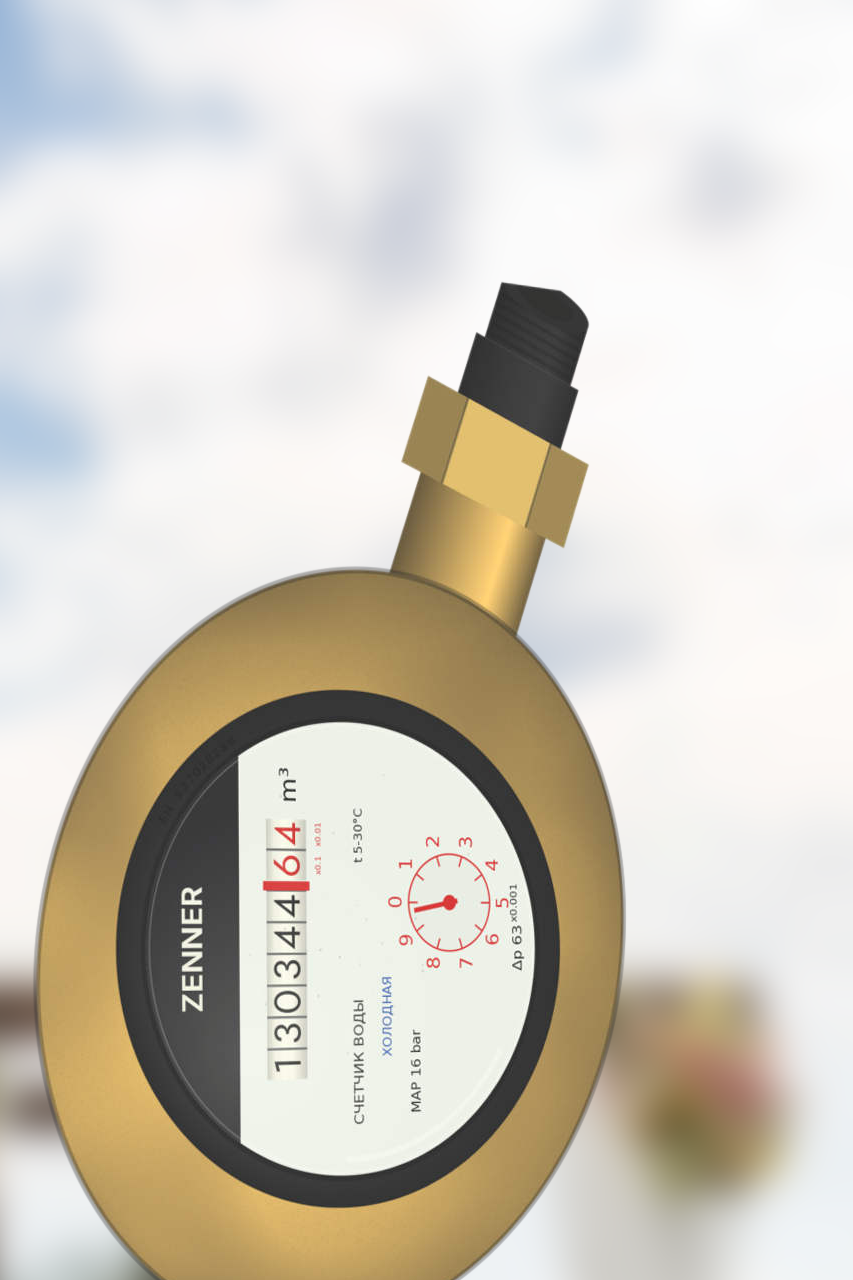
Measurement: 130344.639 m³
